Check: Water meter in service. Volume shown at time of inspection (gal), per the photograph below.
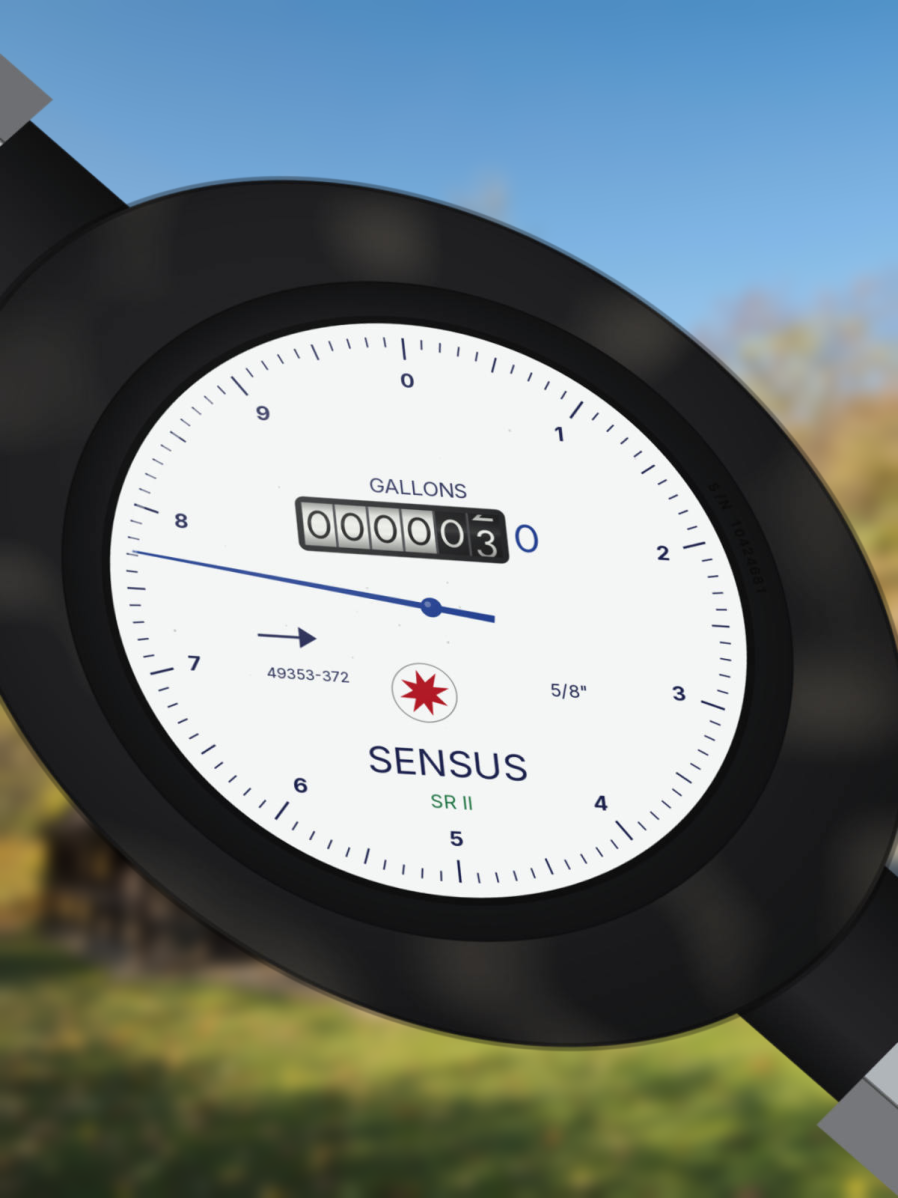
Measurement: 27.7 gal
